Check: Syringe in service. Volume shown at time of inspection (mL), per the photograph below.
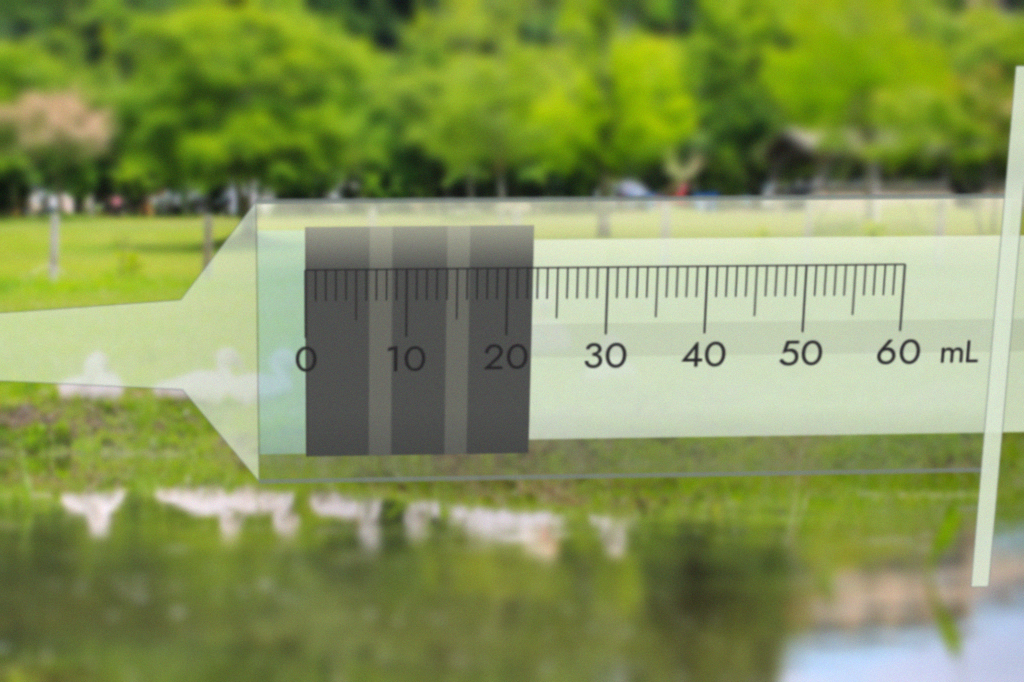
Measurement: 0 mL
